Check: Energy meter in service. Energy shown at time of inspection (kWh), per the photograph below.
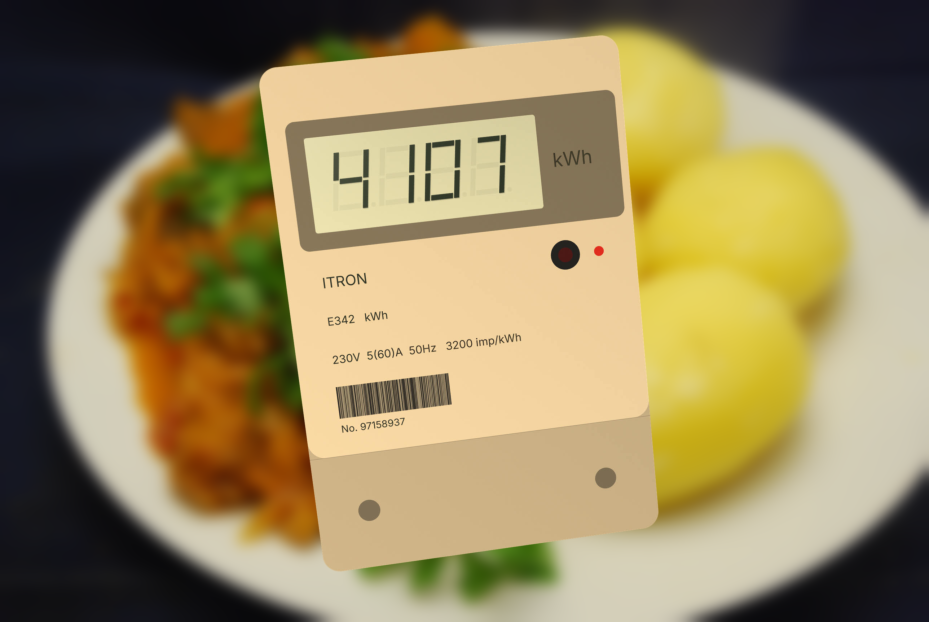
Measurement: 4107 kWh
